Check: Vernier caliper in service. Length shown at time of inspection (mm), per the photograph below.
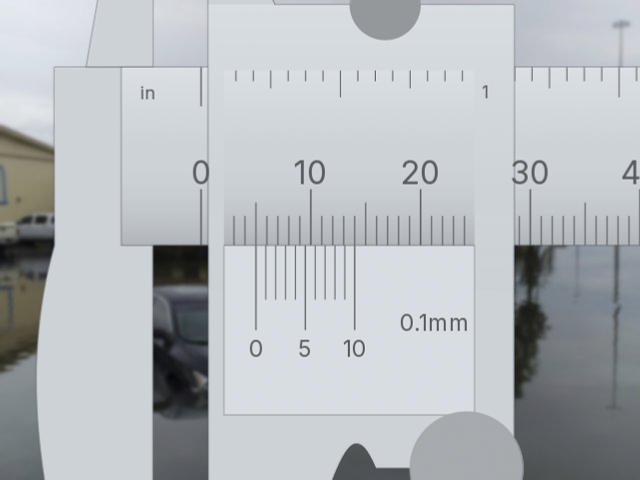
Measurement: 5.0 mm
